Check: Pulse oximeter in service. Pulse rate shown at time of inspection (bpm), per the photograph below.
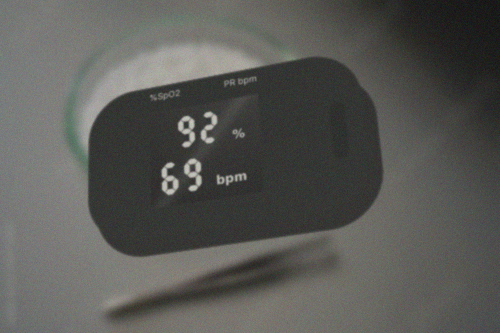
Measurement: 69 bpm
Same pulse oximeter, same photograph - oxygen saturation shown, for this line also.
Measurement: 92 %
